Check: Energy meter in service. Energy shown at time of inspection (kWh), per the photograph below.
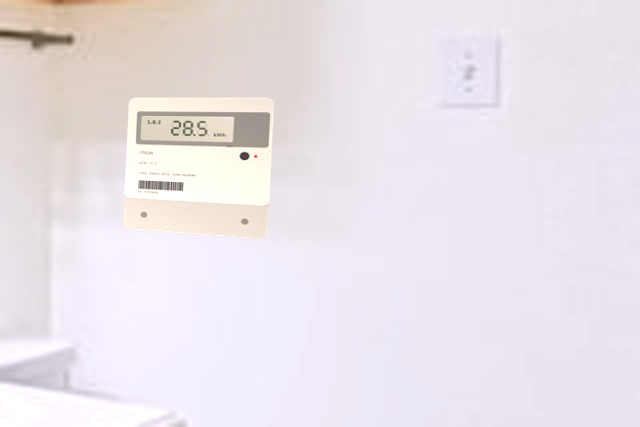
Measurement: 28.5 kWh
